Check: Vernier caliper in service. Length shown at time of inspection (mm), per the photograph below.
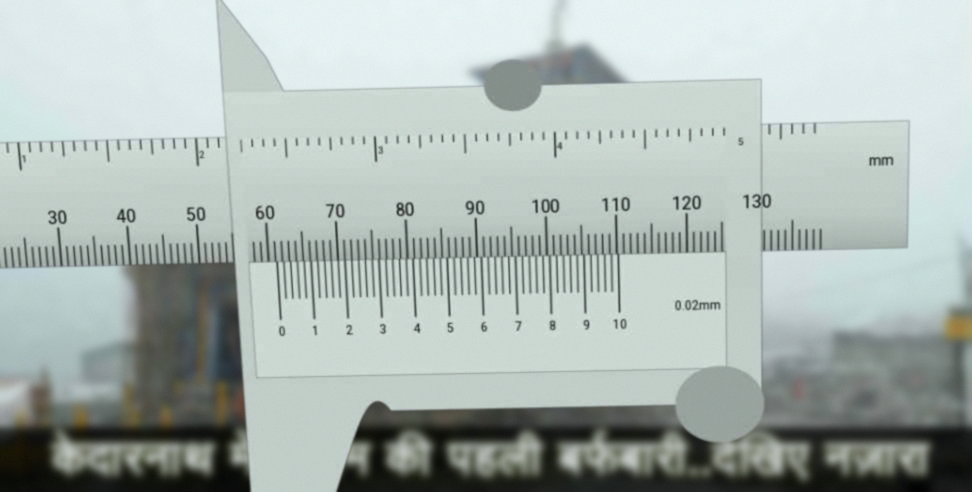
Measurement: 61.2 mm
